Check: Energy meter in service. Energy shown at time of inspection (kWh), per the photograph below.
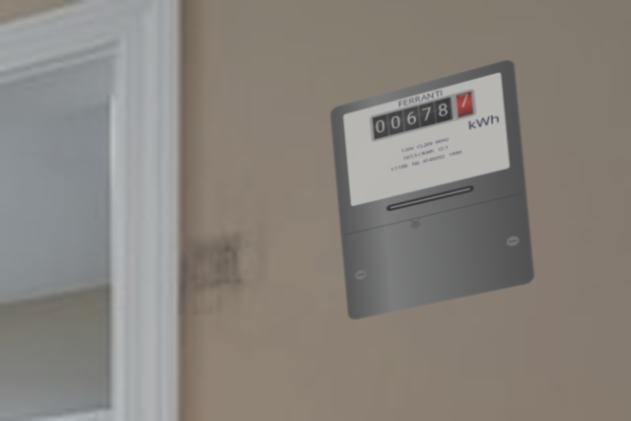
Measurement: 678.7 kWh
